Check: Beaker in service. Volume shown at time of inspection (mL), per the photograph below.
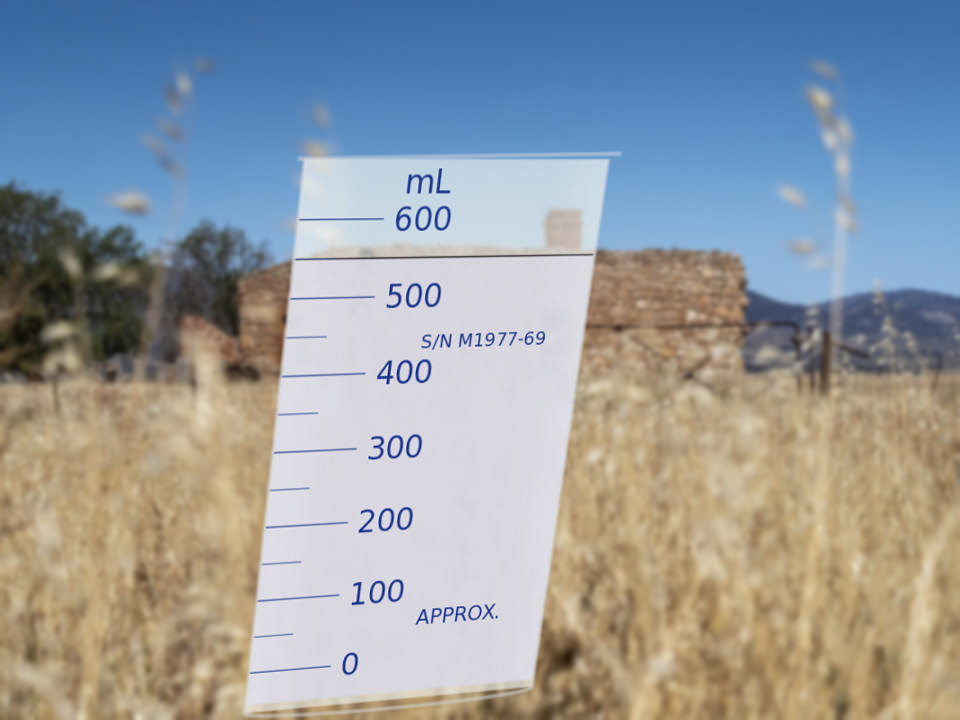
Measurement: 550 mL
